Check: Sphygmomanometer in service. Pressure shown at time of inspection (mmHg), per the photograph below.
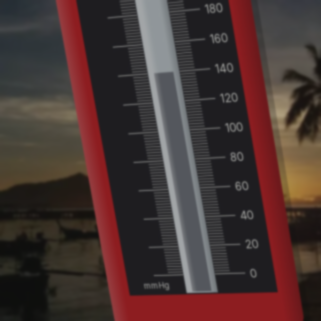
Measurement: 140 mmHg
